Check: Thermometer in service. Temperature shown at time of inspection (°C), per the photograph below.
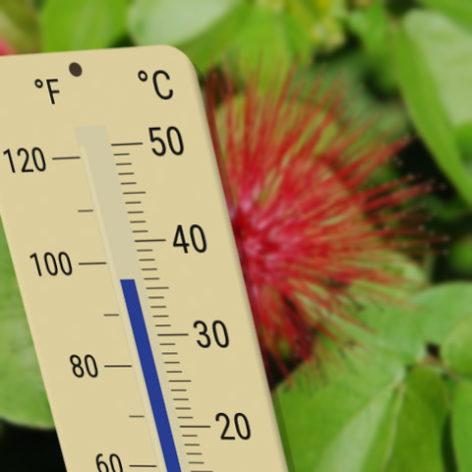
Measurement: 36 °C
